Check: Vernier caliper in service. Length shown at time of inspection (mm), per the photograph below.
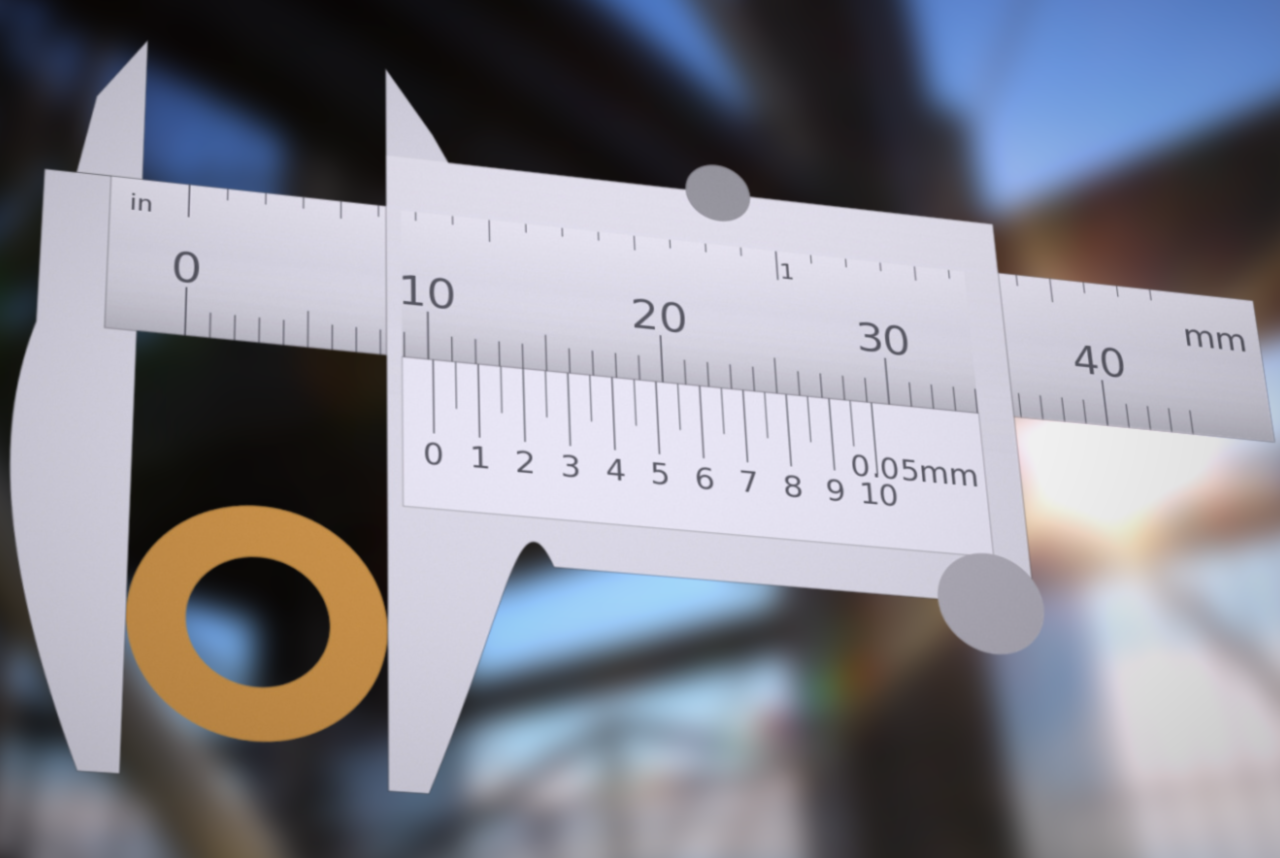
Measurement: 10.2 mm
